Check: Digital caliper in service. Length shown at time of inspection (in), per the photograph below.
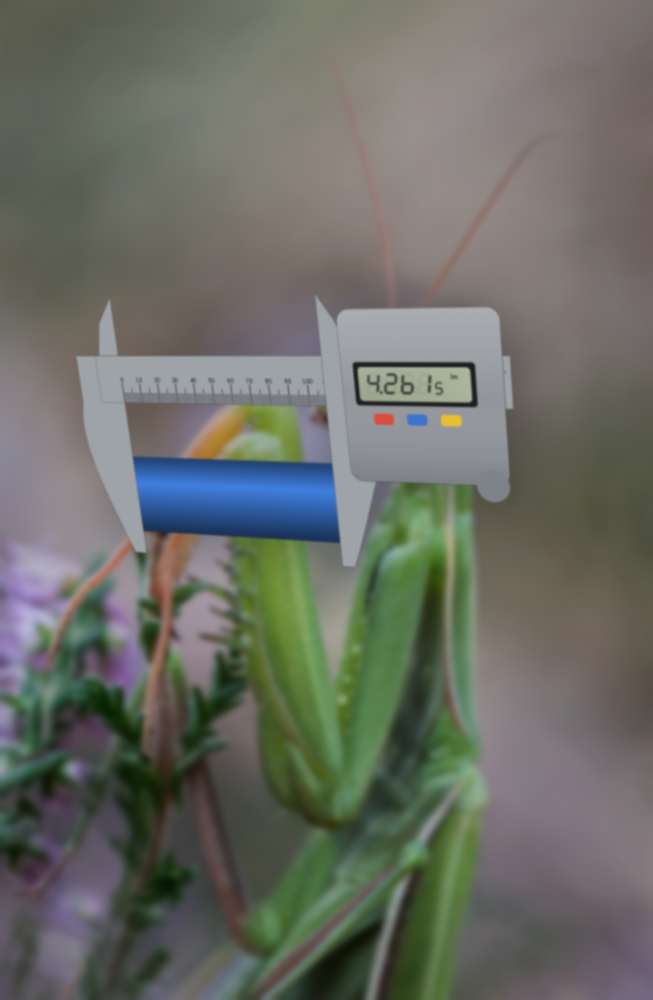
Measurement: 4.2615 in
